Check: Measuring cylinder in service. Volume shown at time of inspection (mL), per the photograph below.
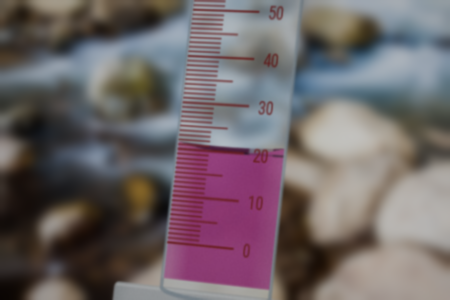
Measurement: 20 mL
